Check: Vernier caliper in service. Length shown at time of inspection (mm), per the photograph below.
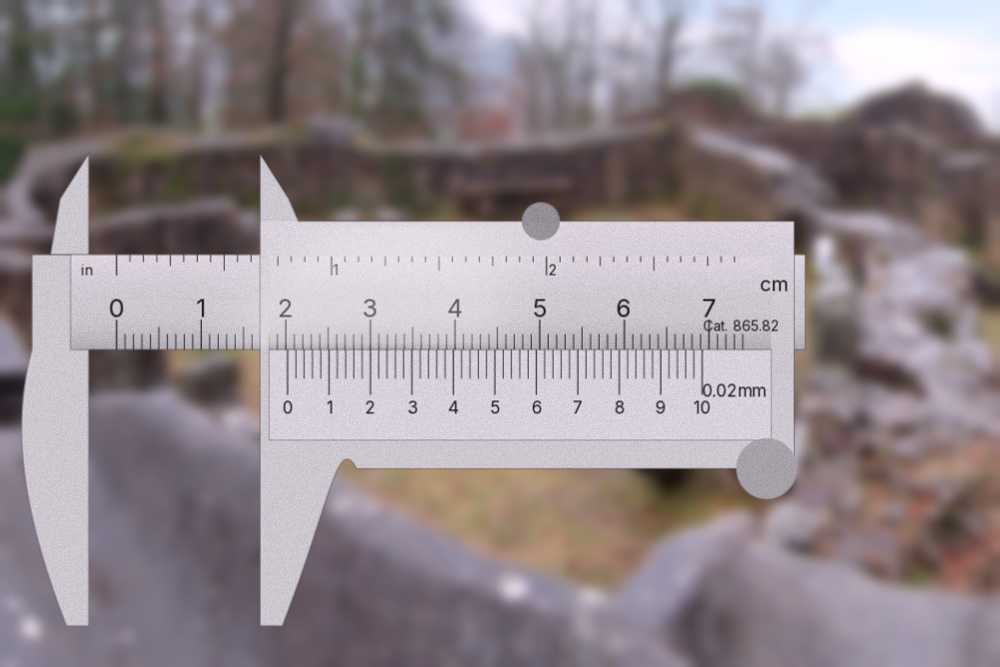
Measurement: 20.2 mm
